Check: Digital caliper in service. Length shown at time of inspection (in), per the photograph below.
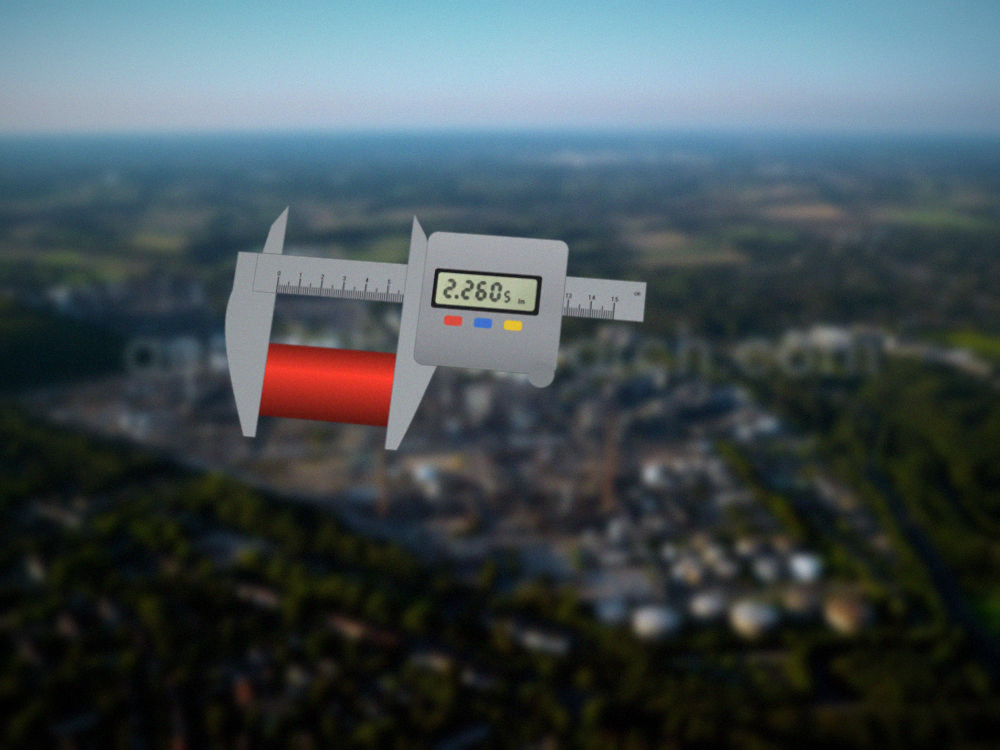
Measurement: 2.2605 in
